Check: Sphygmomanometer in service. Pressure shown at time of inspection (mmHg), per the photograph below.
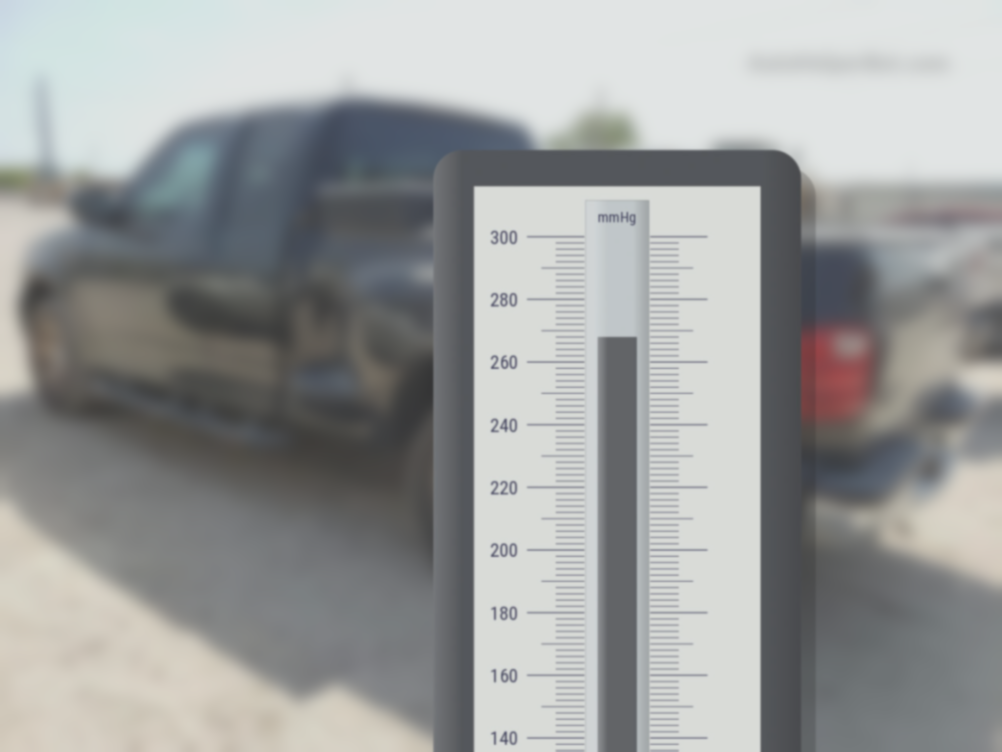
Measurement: 268 mmHg
